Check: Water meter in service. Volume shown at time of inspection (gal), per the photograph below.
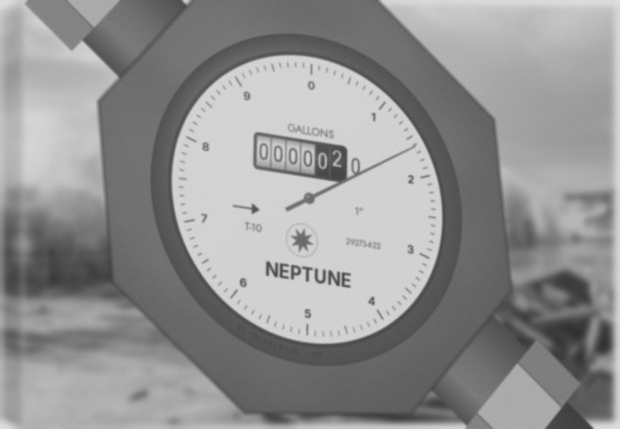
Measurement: 21.6 gal
